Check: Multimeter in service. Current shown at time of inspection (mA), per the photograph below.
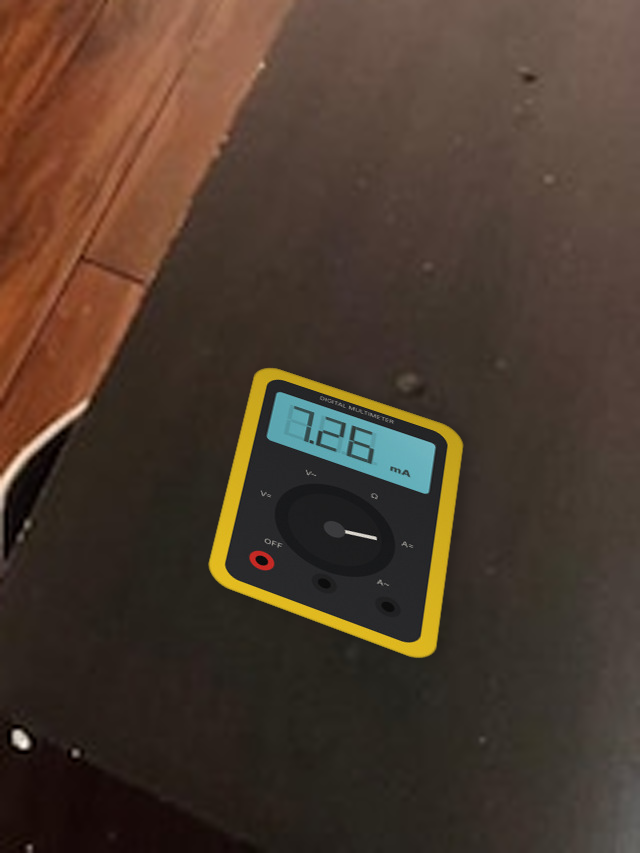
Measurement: 7.26 mA
